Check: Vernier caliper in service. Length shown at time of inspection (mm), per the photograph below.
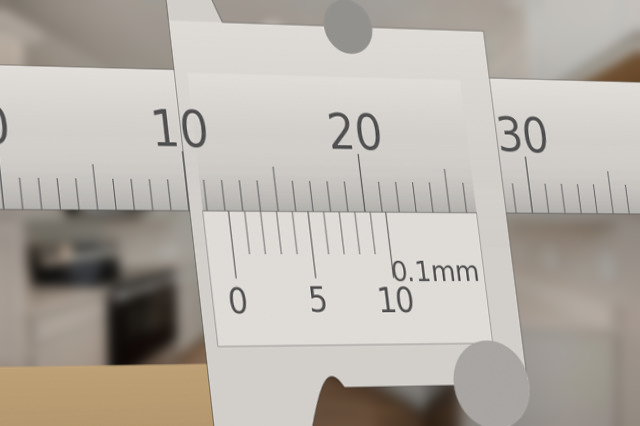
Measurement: 12.2 mm
